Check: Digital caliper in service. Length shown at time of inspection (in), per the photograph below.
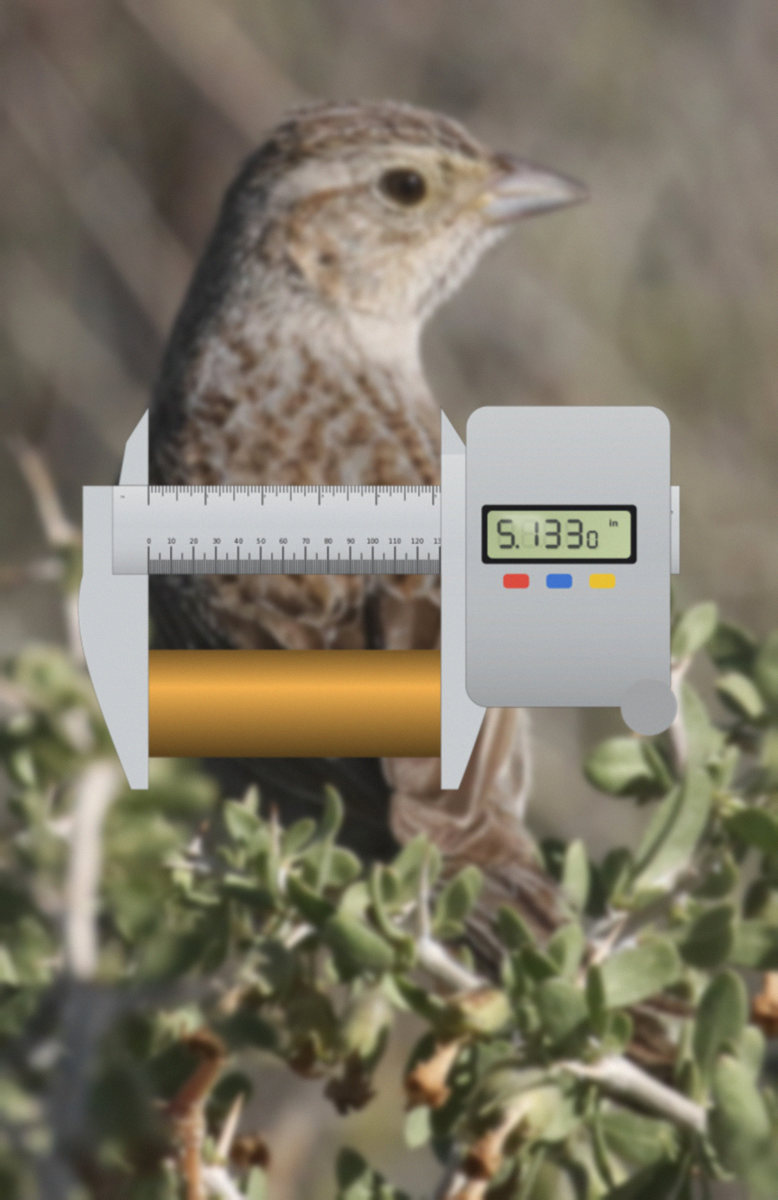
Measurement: 5.1330 in
